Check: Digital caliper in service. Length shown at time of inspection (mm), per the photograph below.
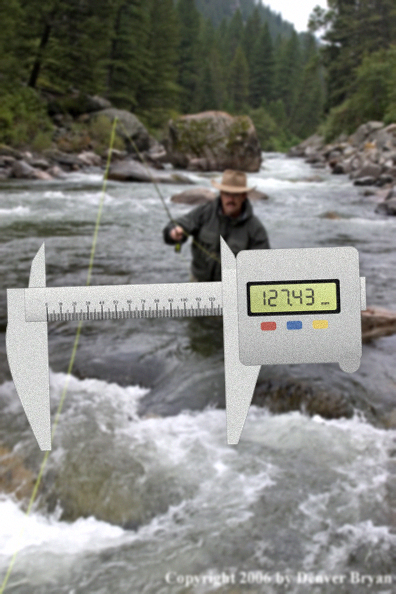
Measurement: 127.43 mm
